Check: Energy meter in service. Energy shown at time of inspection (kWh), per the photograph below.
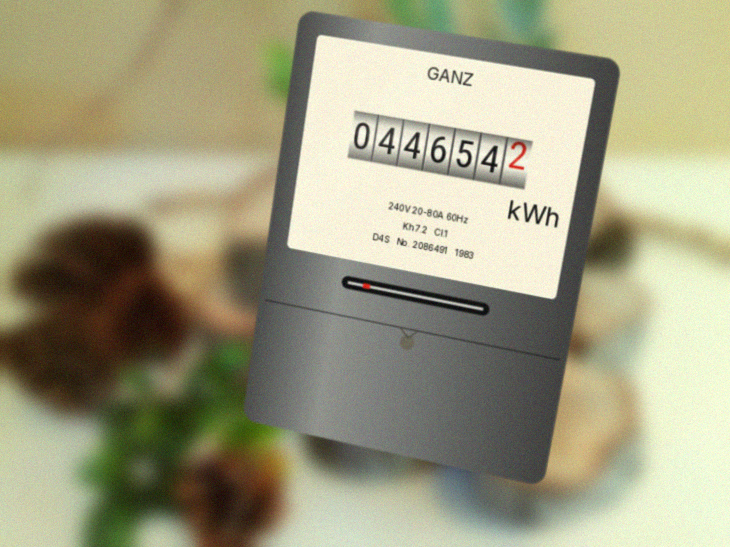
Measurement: 44654.2 kWh
